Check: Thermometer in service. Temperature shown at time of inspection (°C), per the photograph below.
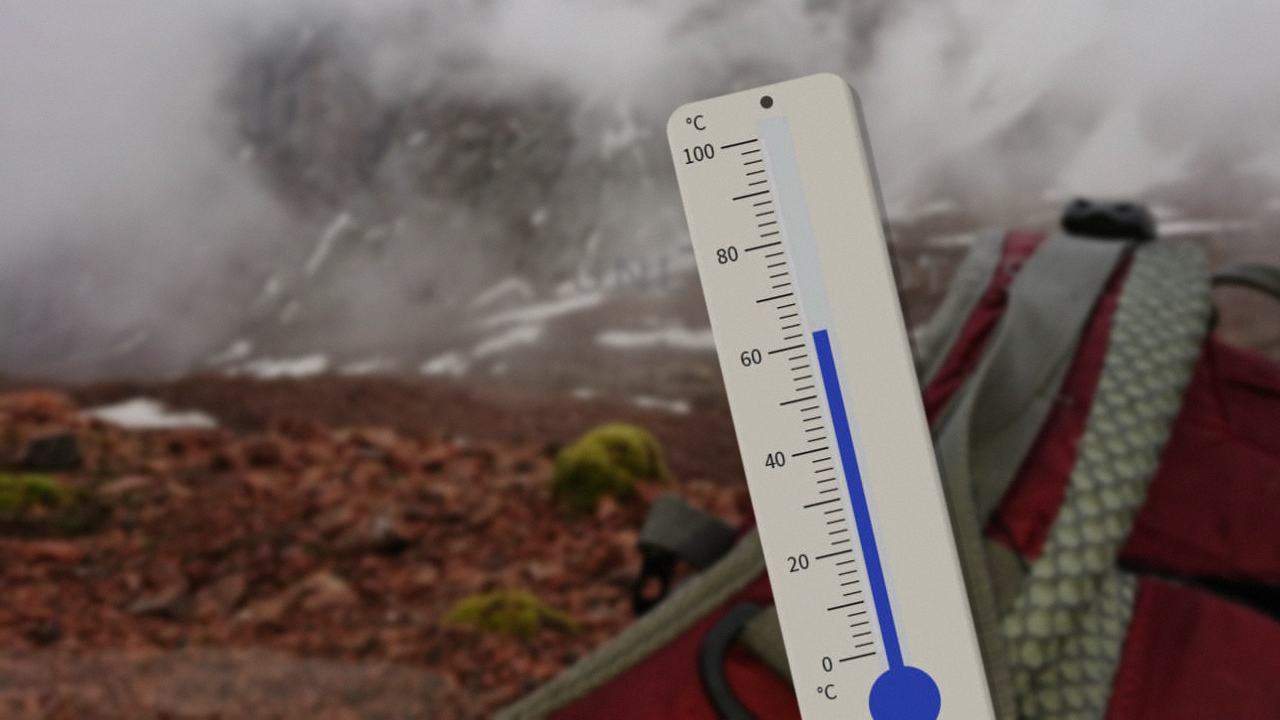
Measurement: 62 °C
